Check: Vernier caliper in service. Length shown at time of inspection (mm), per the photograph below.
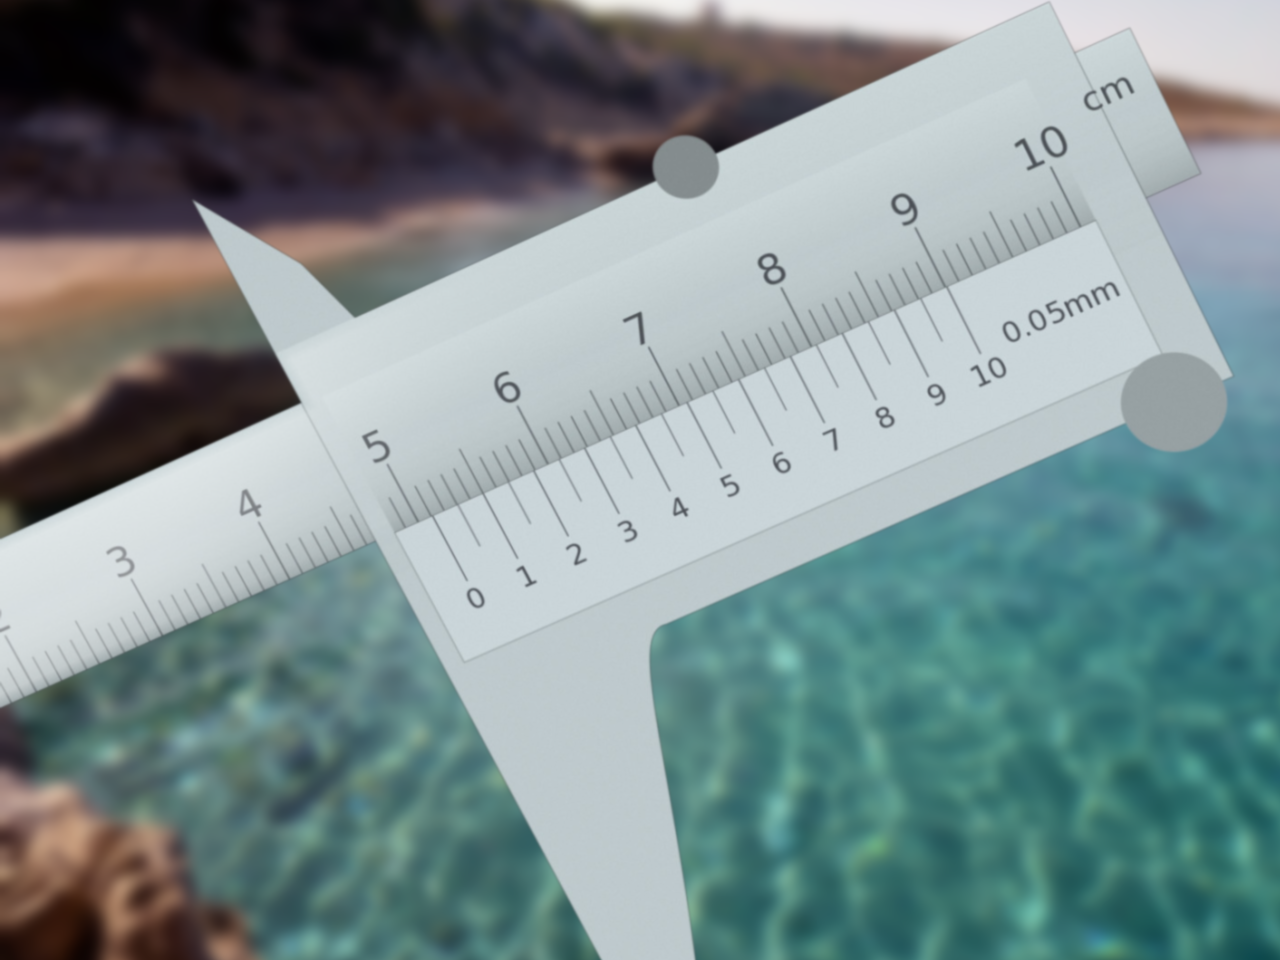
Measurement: 51.1 mm
